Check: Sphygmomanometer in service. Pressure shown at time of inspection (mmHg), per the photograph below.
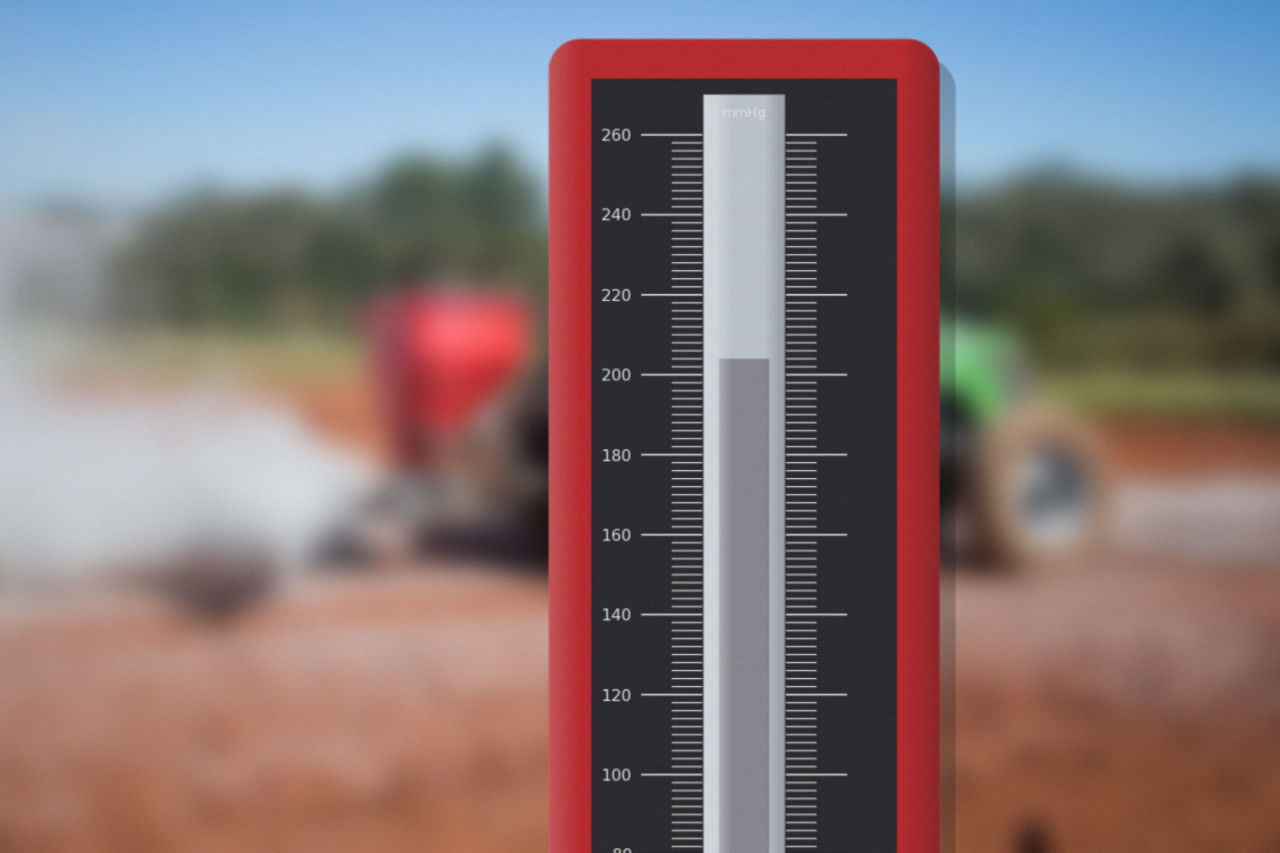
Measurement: 204 mmHg
